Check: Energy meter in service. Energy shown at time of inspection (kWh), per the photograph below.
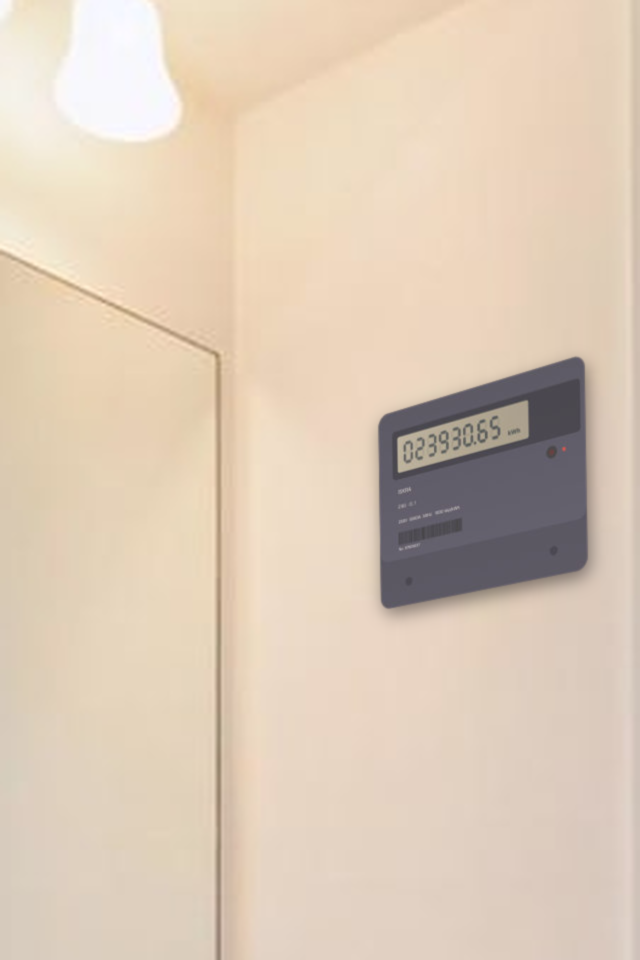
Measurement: 23930.65 kWh
